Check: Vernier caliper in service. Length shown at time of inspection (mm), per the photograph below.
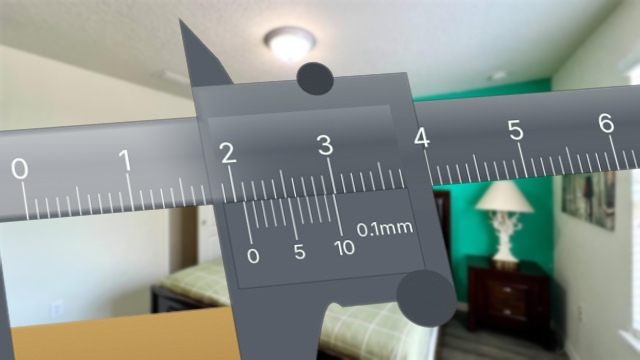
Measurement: 20.8 mm
